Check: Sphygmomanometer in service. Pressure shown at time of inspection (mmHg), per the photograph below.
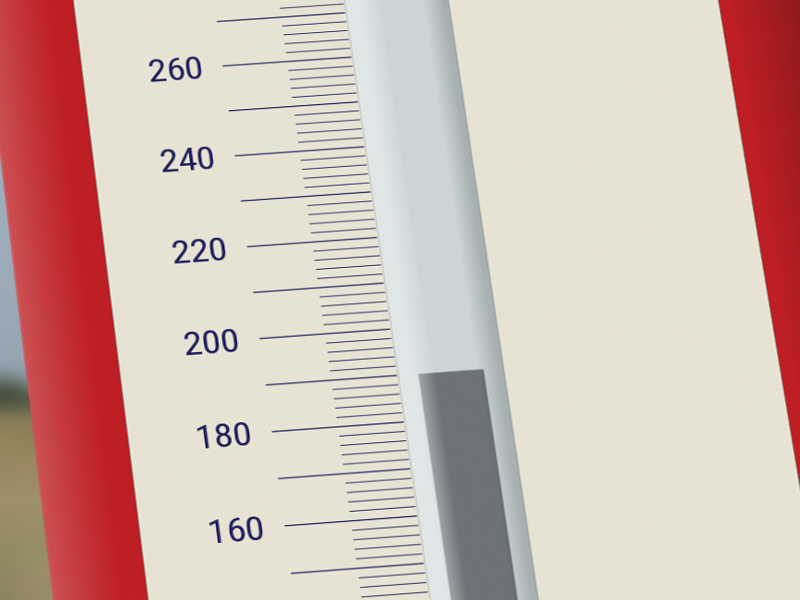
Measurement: 190 mmHg
